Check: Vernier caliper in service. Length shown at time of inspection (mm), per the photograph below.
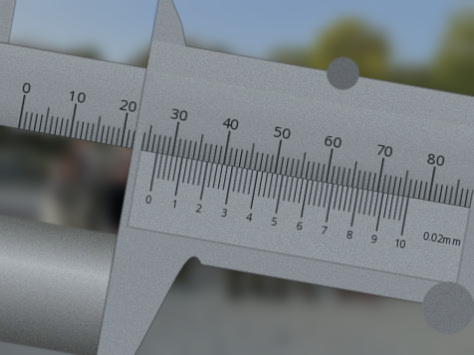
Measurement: 27.0 mm
